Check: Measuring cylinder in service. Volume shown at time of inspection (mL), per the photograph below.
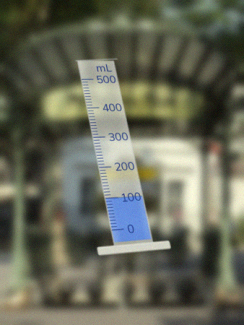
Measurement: 100 mL
